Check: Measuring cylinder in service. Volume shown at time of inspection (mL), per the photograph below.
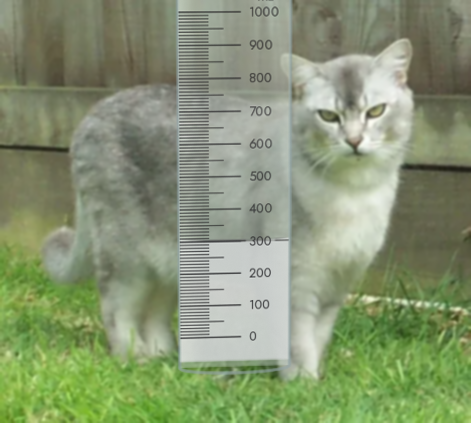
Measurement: 300 mL
